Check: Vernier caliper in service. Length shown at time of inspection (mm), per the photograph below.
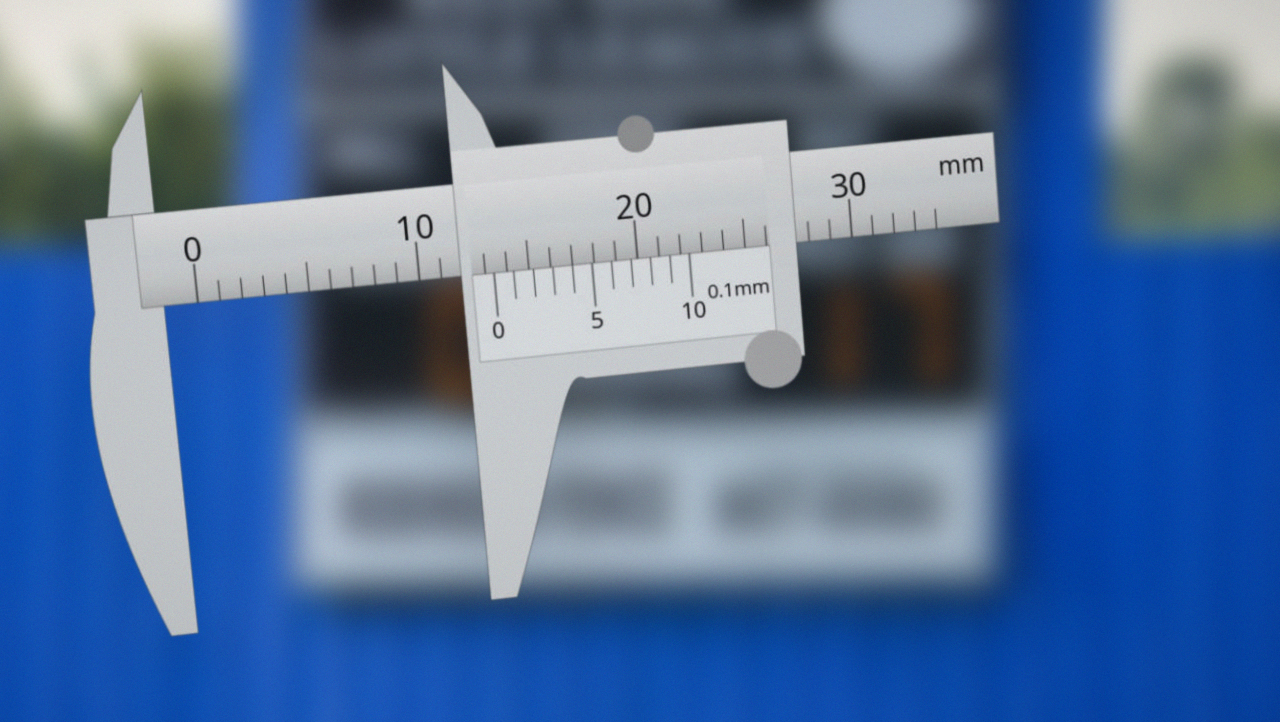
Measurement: 13.4 mm
